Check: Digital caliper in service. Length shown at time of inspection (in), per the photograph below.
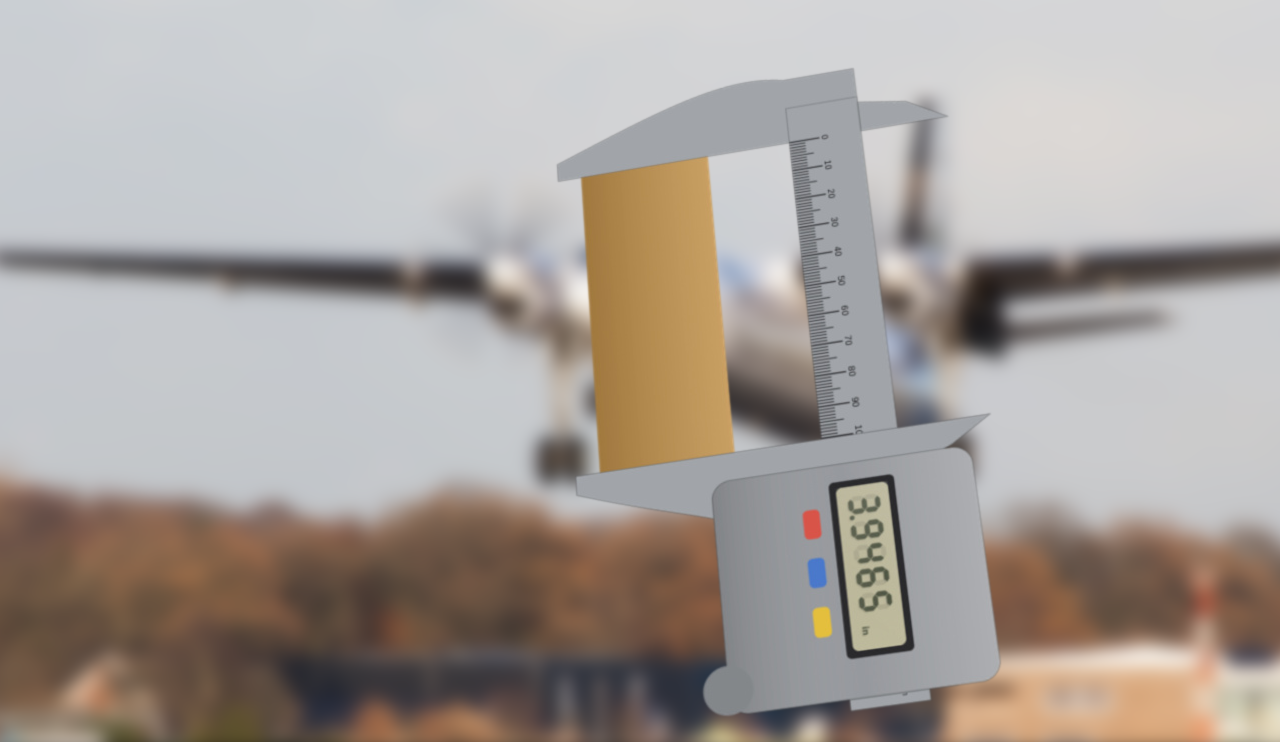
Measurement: 3.9465 in
